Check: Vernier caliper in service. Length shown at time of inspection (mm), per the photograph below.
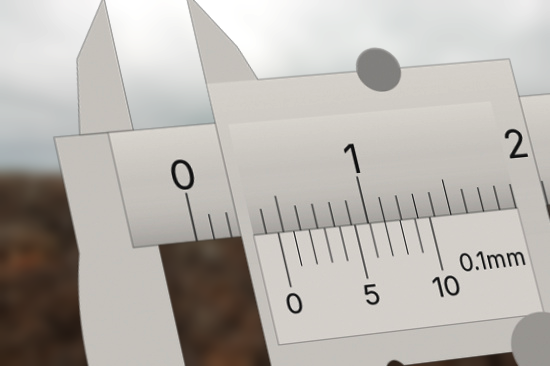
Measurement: 4.7 mm
